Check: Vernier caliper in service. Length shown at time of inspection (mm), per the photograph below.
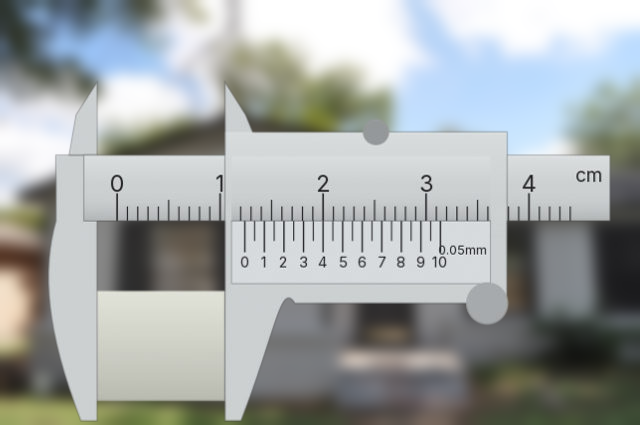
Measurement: 12.4 mm
